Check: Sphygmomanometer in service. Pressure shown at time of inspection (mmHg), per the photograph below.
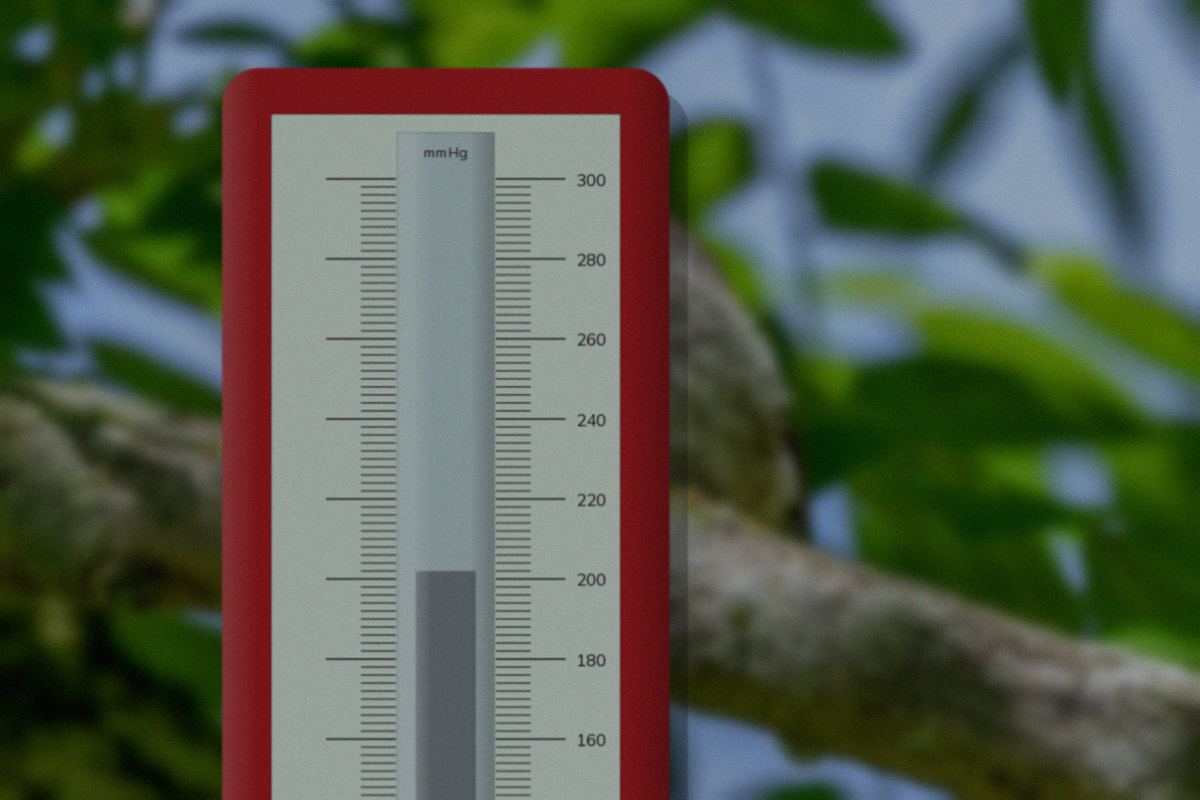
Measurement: 202 mmHg
